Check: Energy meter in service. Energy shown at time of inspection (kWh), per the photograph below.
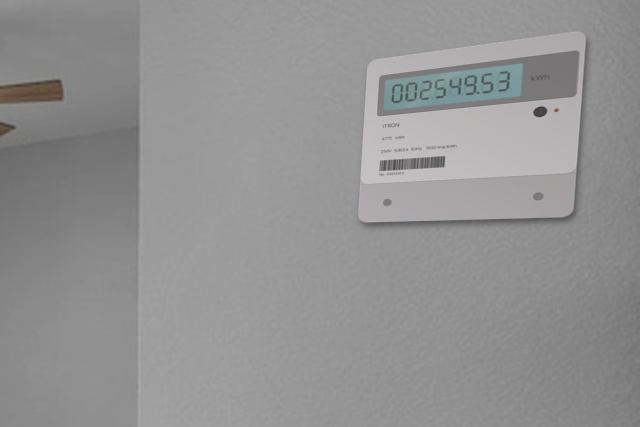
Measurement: 2549.53 kWh
